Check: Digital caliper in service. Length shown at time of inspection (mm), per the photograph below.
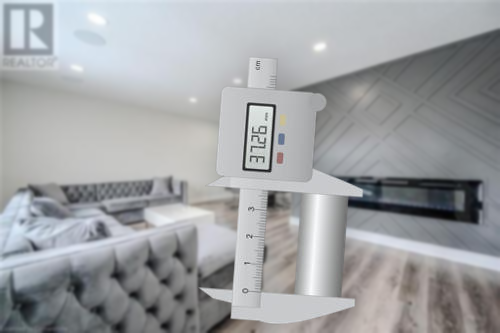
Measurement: 37.26 mm
